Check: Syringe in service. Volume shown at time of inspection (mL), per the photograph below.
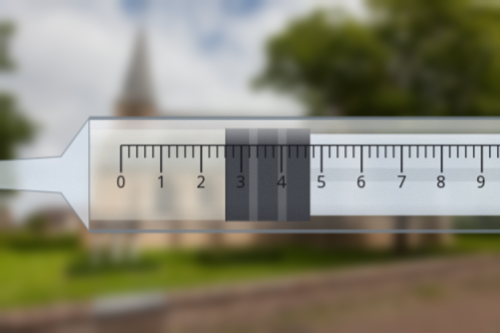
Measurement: 2.6 mL
